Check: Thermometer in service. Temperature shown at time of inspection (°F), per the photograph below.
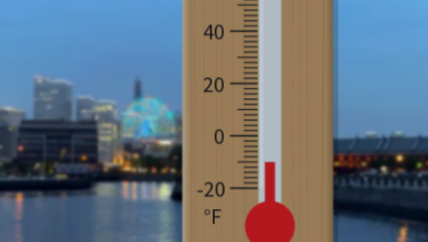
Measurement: -10 °F
